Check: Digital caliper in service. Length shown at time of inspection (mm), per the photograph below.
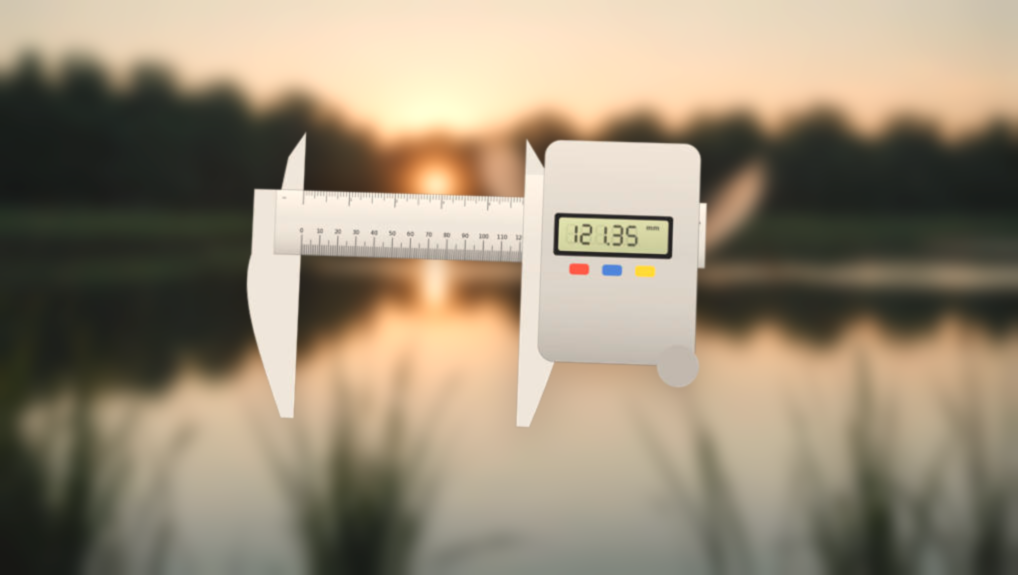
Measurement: 121.35 mm
